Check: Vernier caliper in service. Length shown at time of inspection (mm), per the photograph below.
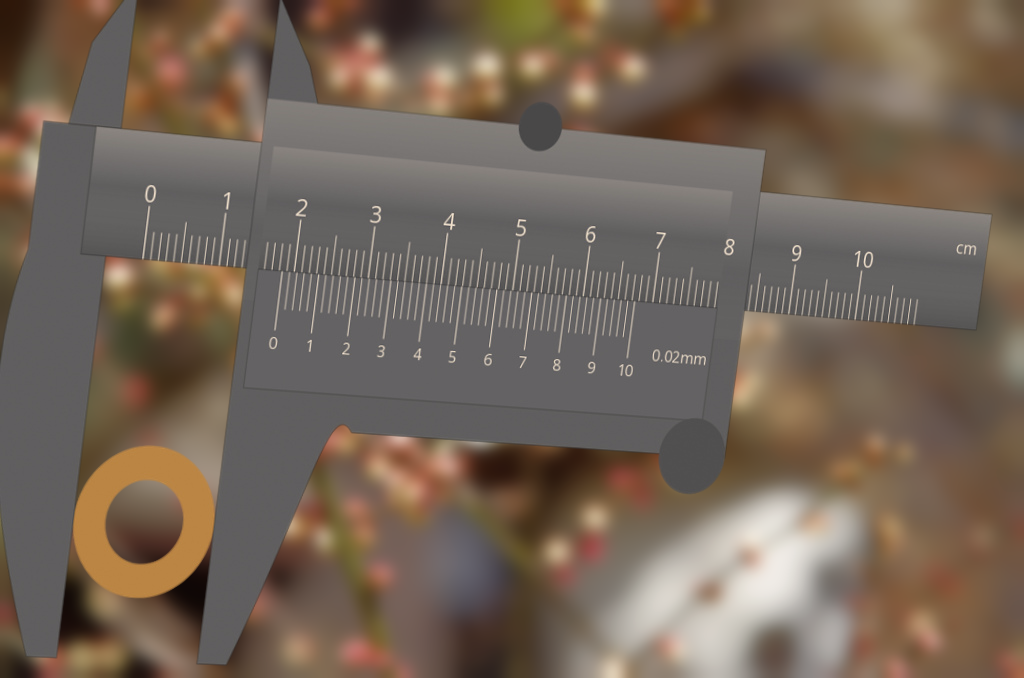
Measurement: 18.4 mm
